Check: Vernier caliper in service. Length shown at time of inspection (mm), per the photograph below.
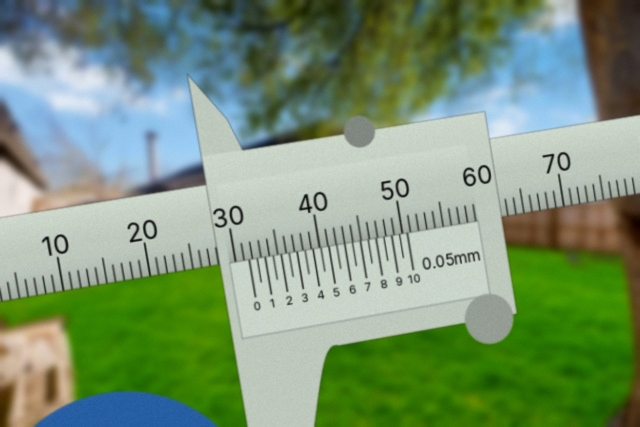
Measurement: 31.6 mm
